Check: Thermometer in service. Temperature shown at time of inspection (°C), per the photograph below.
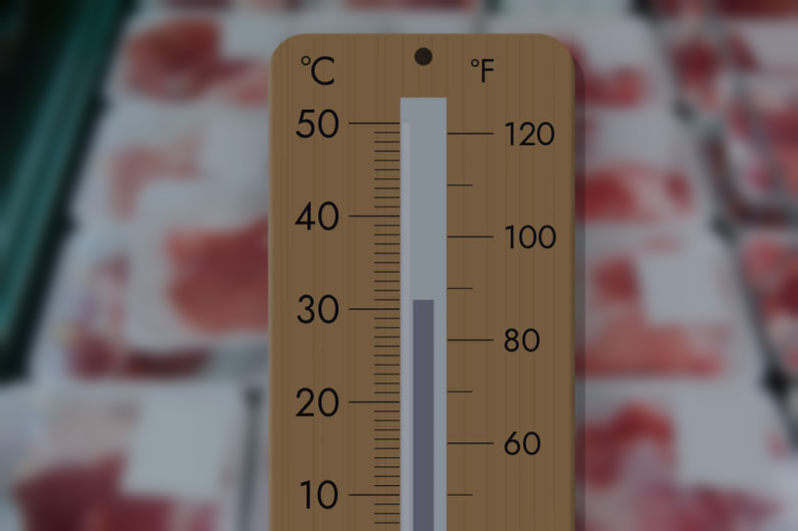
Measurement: 31 °C
